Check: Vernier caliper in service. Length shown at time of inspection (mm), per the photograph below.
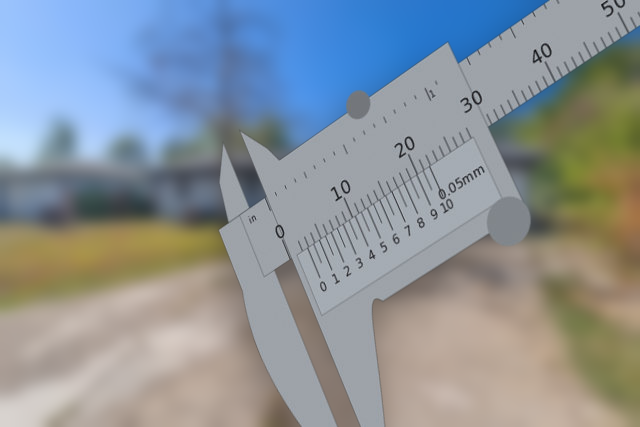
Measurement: 2.8 mm
